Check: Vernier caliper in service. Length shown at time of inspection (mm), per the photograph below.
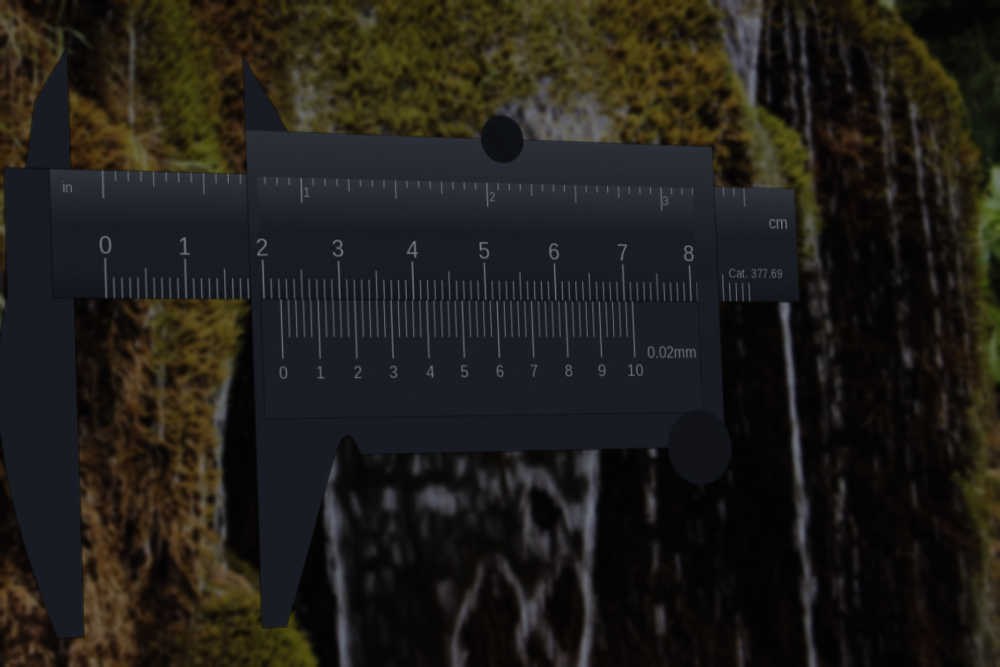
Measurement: 22.2 mm
